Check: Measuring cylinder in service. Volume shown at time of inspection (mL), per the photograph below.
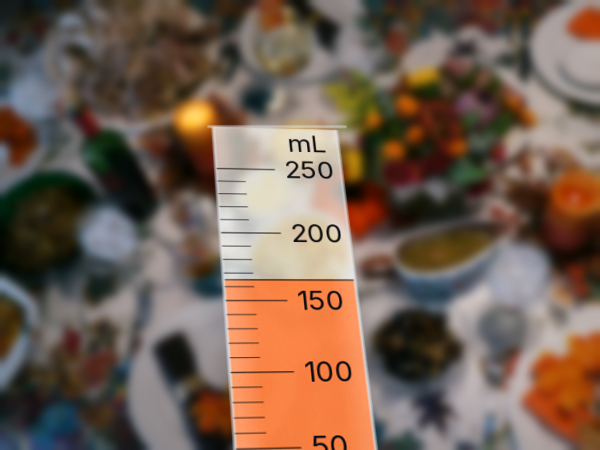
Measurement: 165 mL
